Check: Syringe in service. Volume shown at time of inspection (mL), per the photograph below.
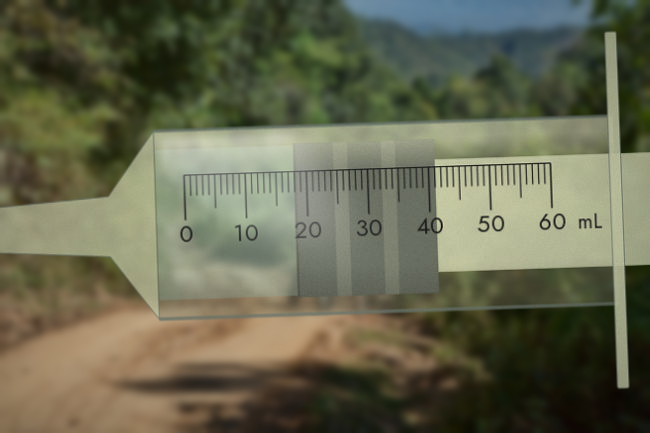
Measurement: 18 mL
